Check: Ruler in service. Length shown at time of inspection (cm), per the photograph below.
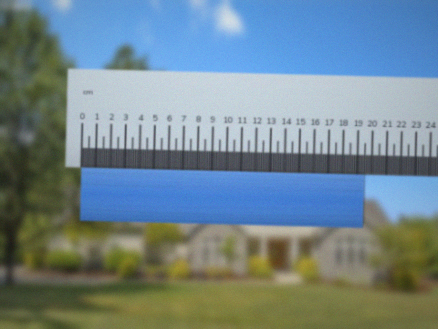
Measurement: 19.5 cm
